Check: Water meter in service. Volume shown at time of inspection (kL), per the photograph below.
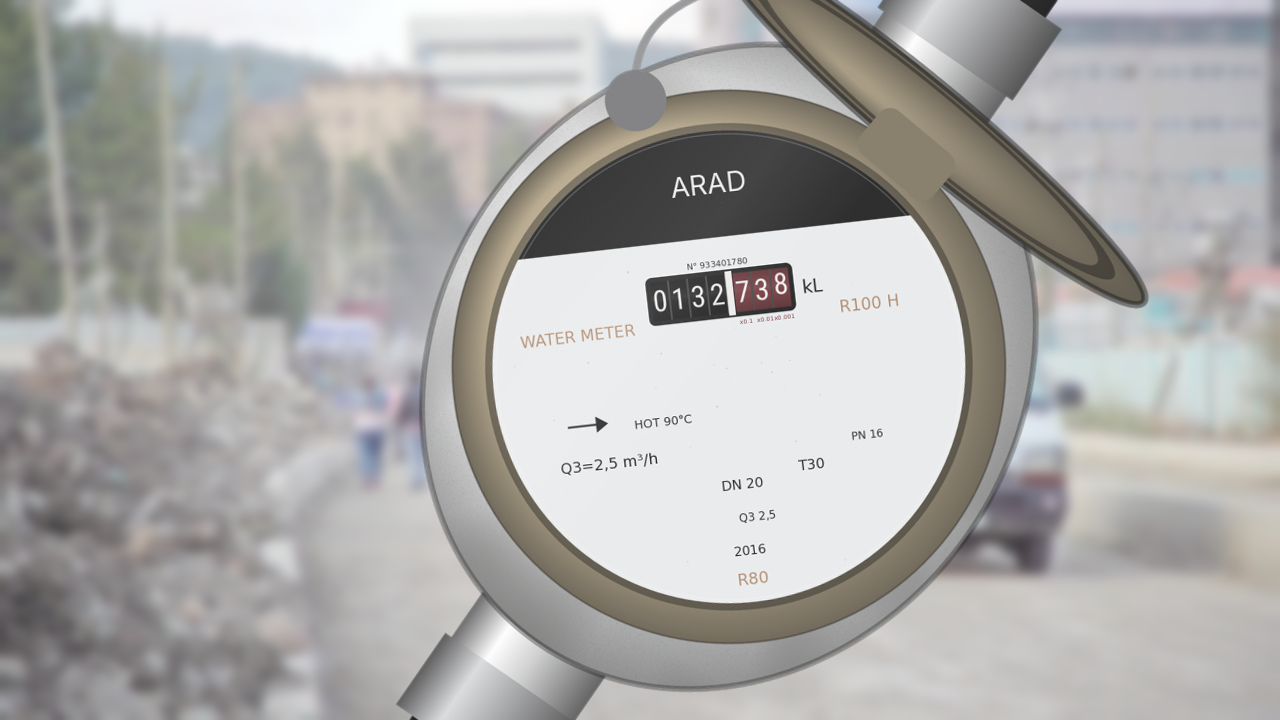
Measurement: 132.738 kL
